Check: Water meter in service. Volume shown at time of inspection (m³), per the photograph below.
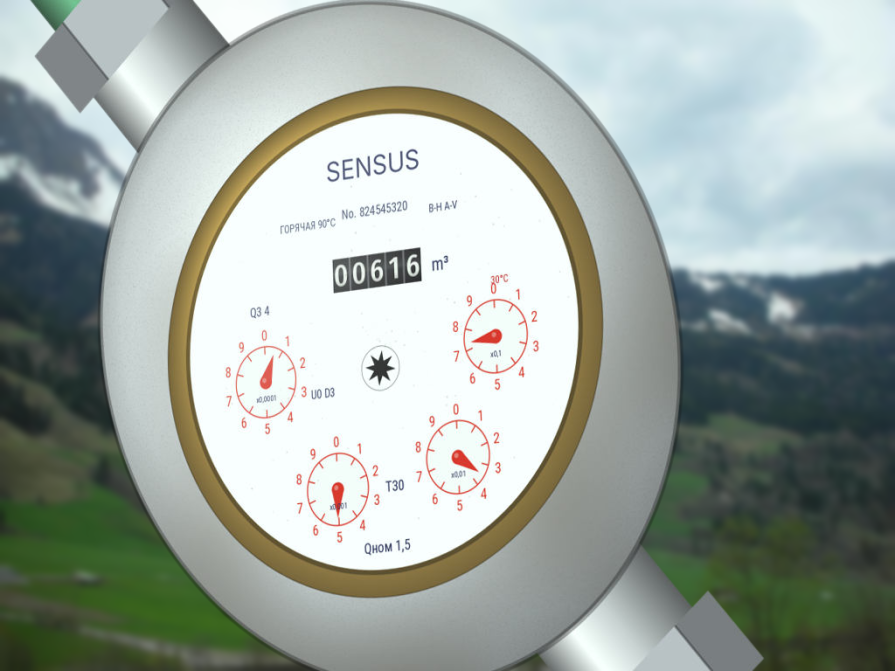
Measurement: 616.7350 m³
